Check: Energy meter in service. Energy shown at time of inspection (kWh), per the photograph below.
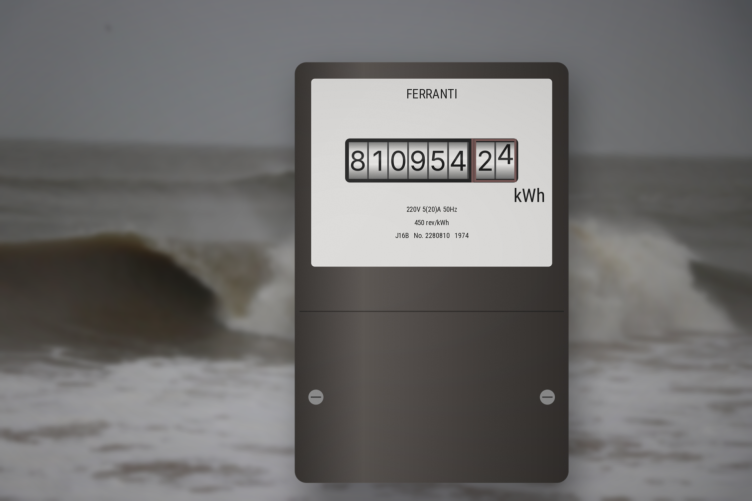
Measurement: 810954.24 kWh
